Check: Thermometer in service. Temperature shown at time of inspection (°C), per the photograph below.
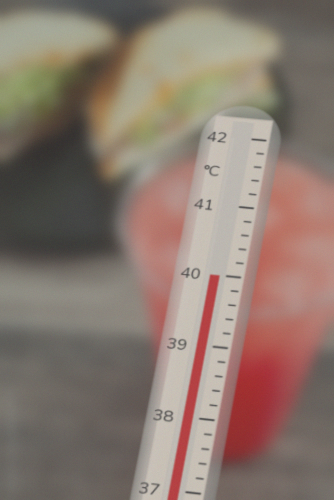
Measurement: 40 °C
